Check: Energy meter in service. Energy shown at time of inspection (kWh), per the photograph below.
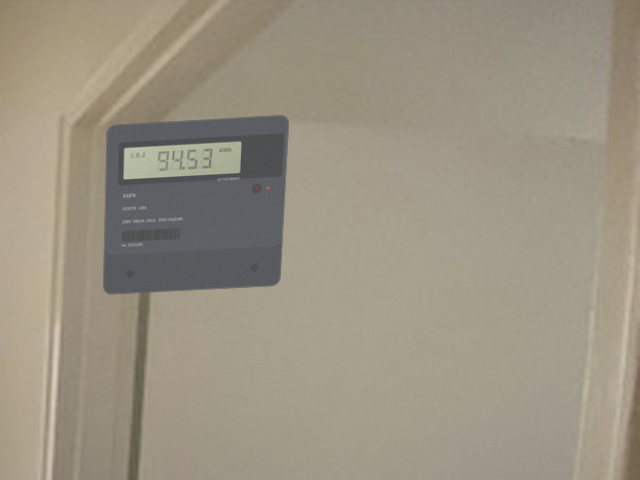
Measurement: 94.53 kWh
